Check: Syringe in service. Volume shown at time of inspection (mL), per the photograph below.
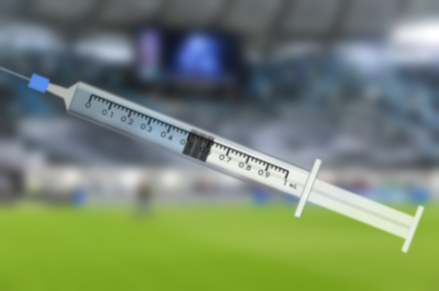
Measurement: 0.5 mL
